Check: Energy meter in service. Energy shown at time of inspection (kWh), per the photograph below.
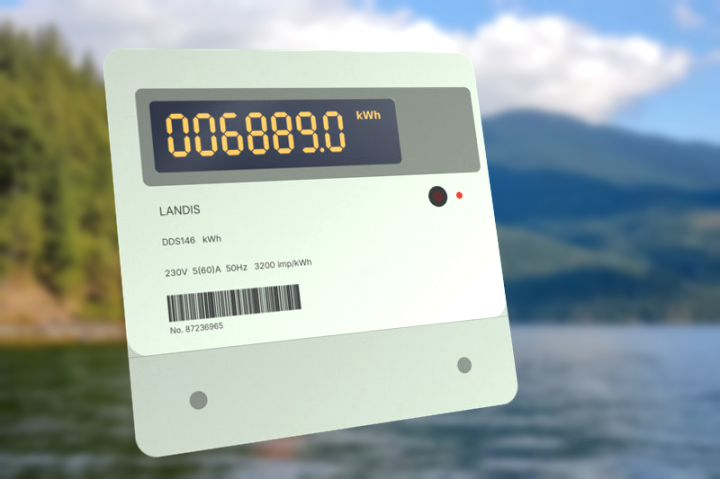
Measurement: 6889.0 kWh
